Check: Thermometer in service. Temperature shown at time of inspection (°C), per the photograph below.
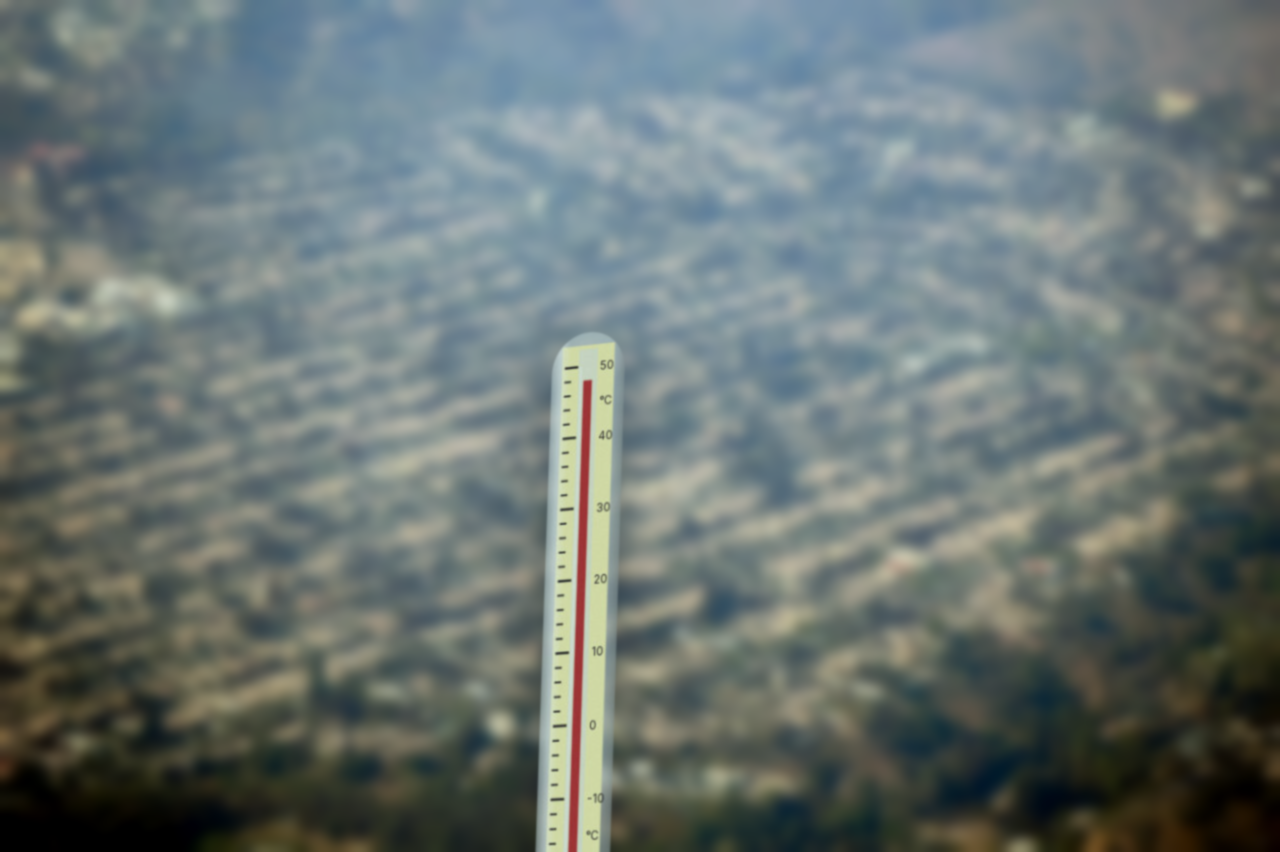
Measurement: 48 °C
